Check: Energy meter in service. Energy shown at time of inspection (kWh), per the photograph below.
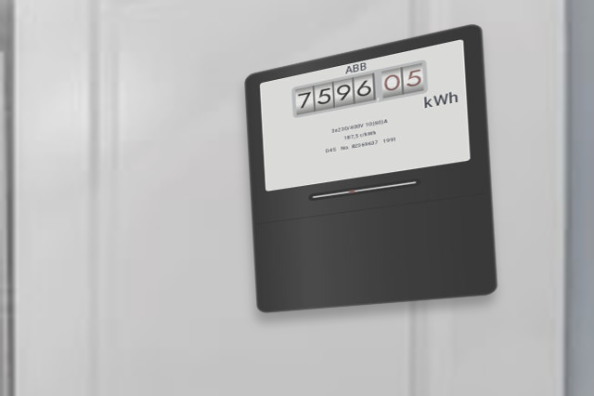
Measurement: 7596.05 kWh
